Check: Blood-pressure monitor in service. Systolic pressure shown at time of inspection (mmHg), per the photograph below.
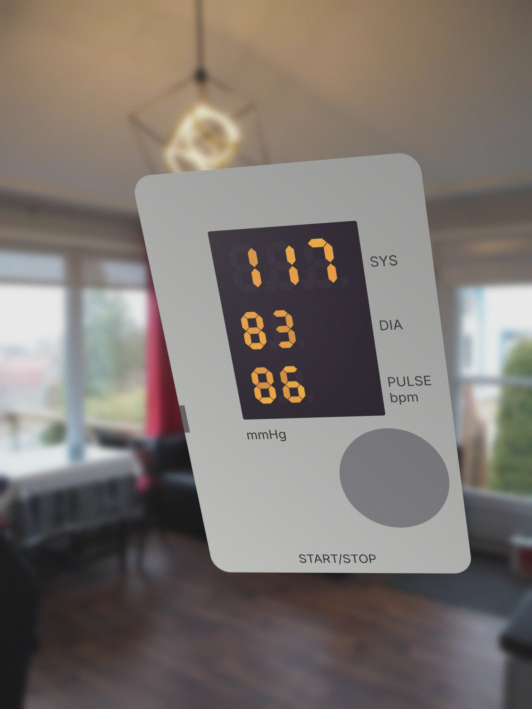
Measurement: 117 mmHg
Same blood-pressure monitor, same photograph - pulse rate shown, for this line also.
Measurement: 86 bpm
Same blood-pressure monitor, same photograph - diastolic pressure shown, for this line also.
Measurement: 83 mmHg
